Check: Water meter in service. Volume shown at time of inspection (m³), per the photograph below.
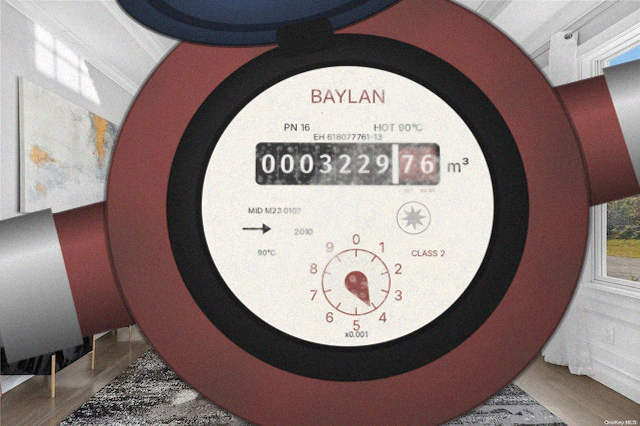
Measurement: 3229.764 m³
